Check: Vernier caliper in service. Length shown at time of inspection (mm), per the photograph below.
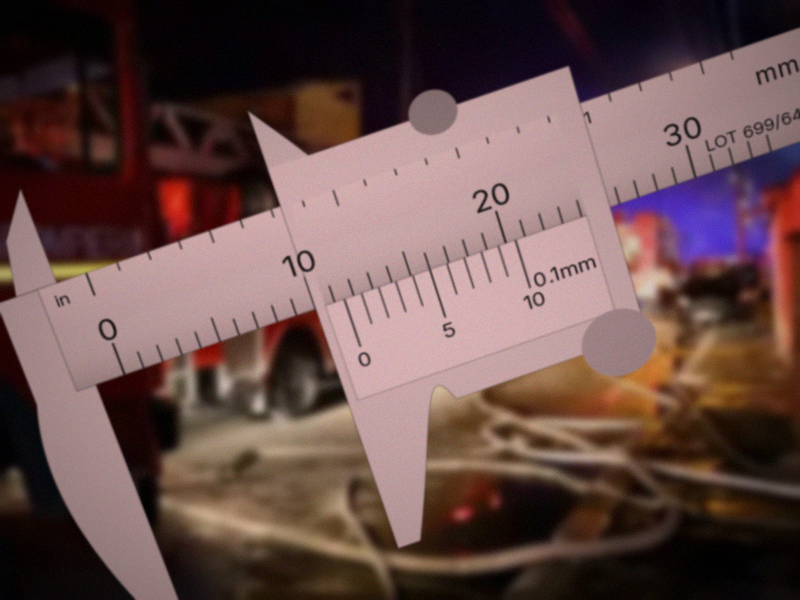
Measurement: 11.5 mm
